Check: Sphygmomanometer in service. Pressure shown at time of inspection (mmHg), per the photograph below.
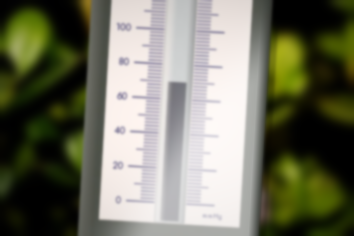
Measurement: 70 mmHg
